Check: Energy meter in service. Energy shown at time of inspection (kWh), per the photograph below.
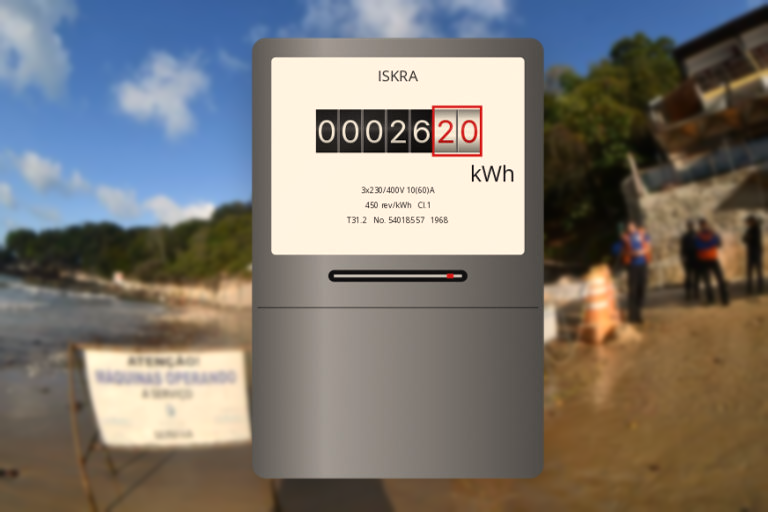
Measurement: 26.20 kWh
